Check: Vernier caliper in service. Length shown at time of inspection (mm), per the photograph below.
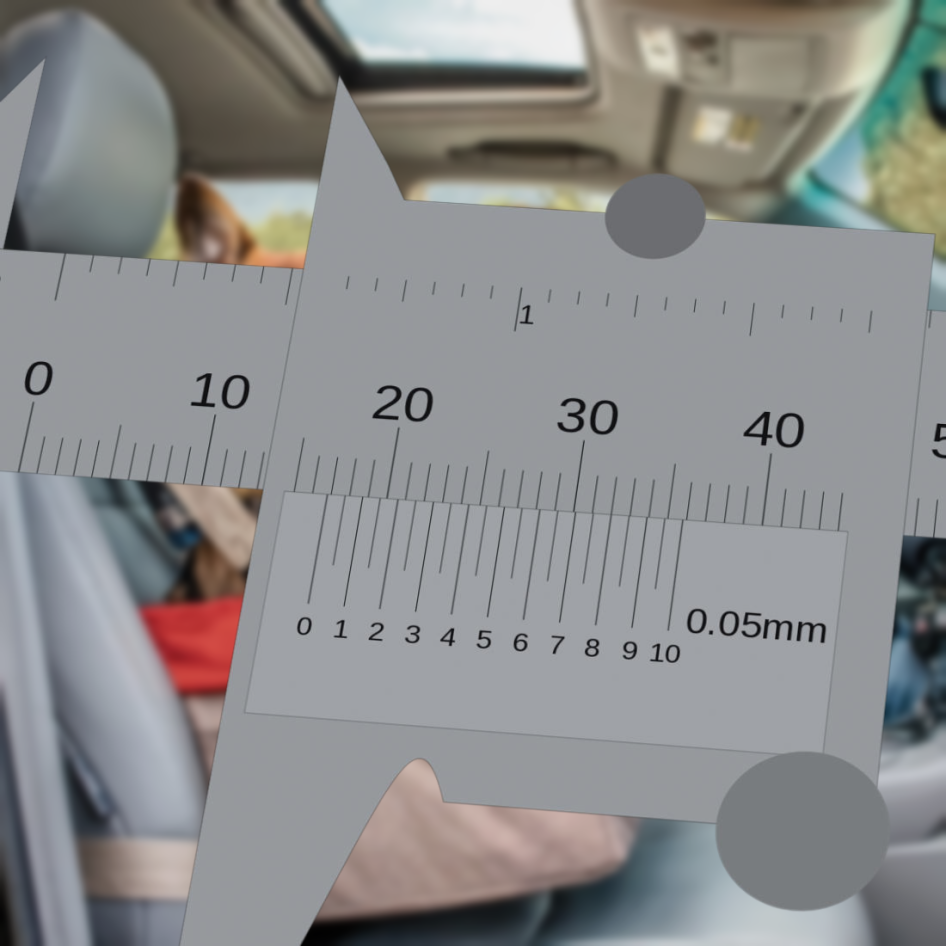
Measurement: 16.8 mm
